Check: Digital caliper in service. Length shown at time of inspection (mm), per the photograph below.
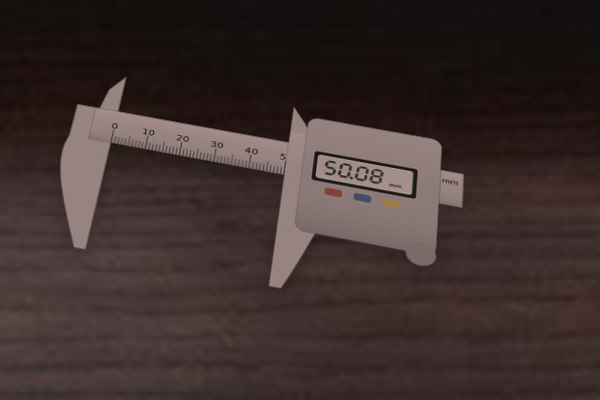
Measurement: 50.08 mm
